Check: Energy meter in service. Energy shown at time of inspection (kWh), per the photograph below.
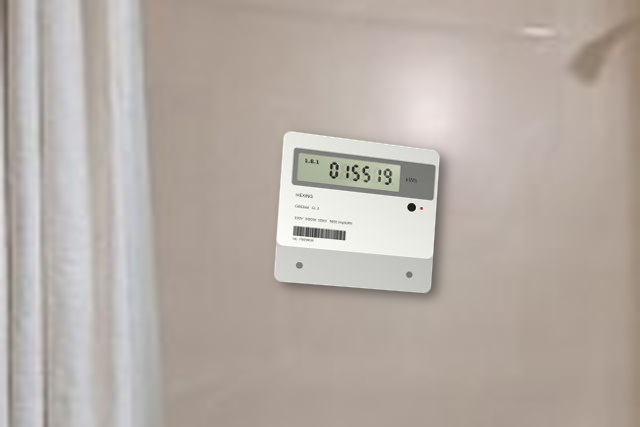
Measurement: 15519 kWh
